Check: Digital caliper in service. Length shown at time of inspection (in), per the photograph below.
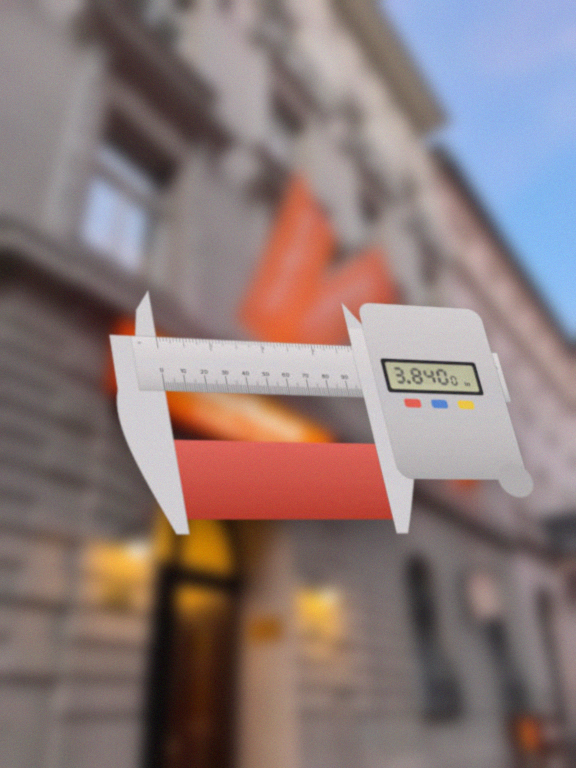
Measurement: 3.8400 in
